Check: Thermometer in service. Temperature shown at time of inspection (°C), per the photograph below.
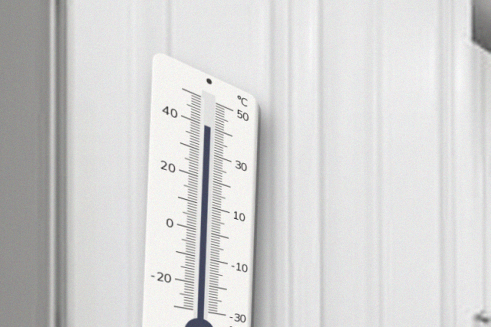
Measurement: 40 °C
